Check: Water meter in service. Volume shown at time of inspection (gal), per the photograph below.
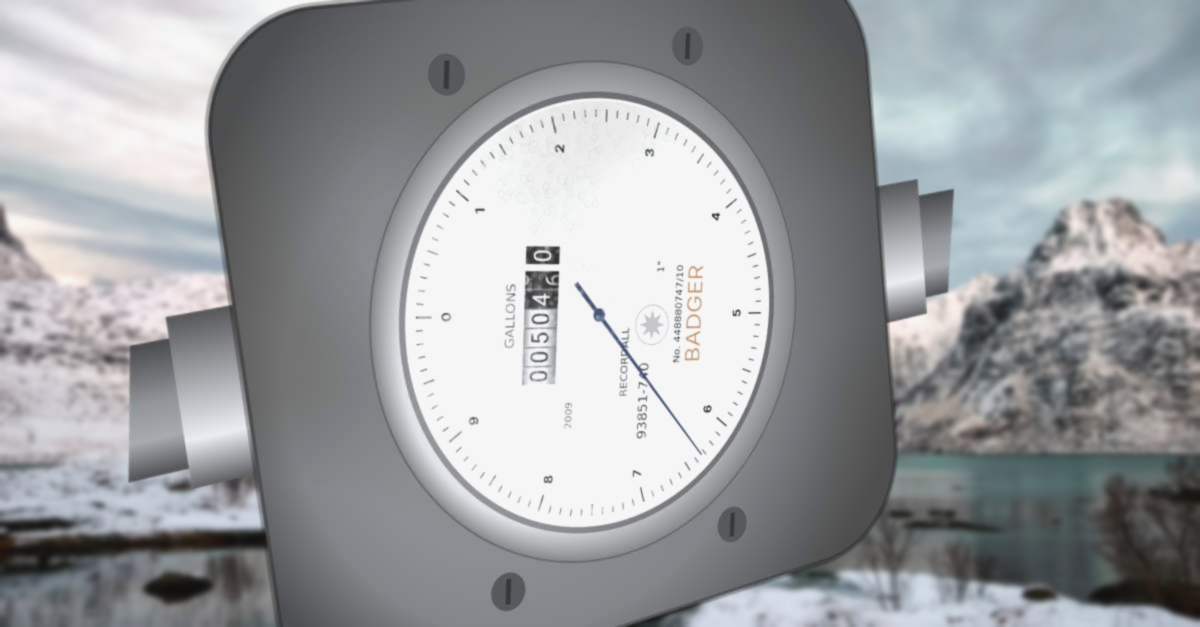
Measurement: 50456.3 gal
